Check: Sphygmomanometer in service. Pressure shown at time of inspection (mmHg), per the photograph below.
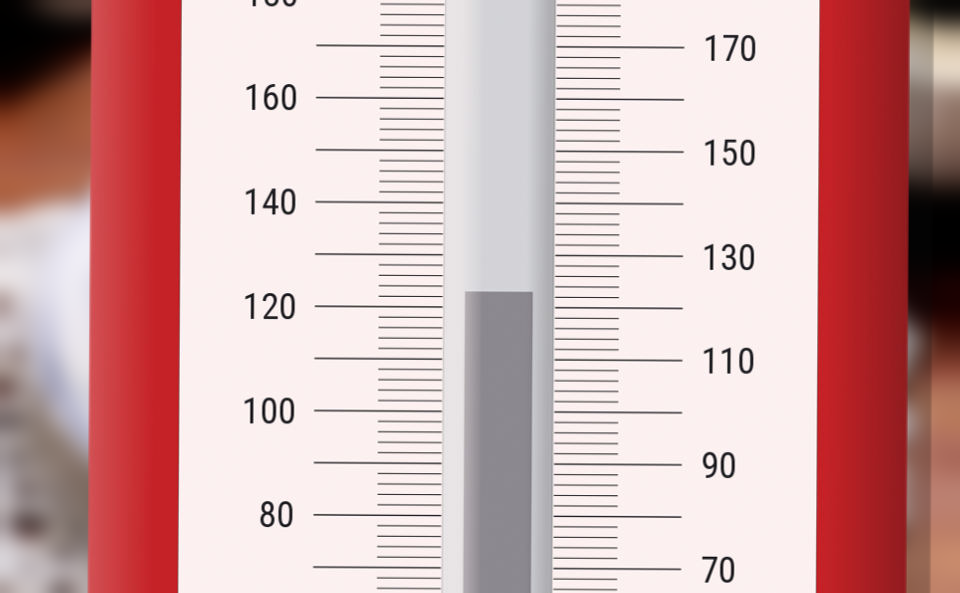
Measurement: 123 mmHg
